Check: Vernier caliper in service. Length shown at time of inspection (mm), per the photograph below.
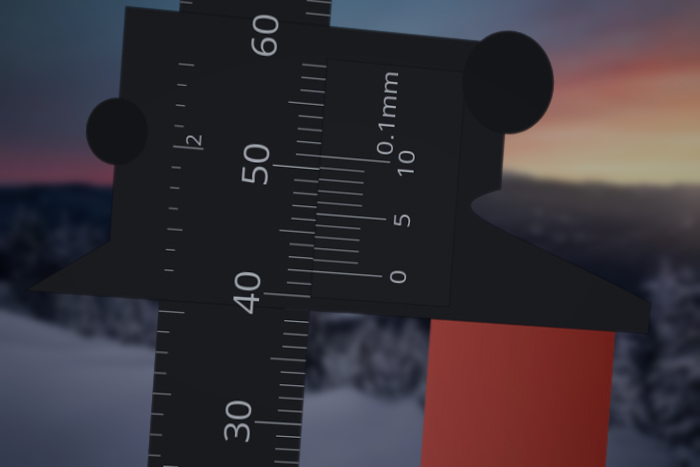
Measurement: 42.0 mm
